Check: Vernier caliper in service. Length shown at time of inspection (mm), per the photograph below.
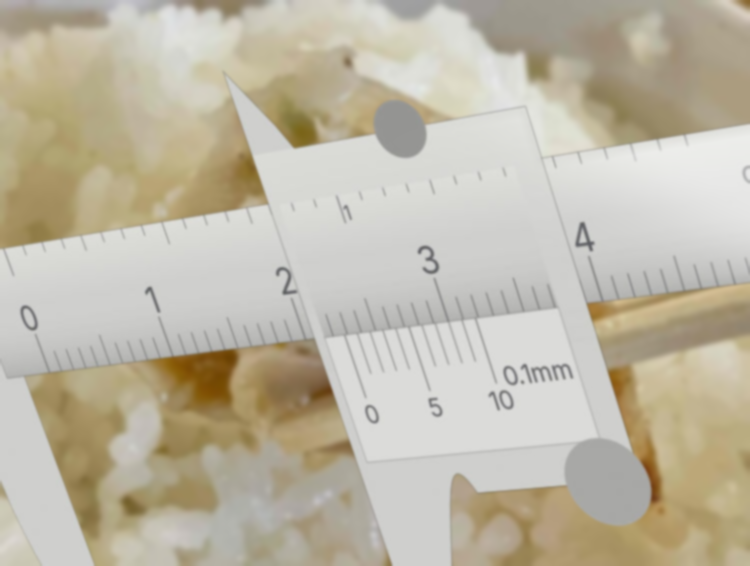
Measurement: 22.8 mm
